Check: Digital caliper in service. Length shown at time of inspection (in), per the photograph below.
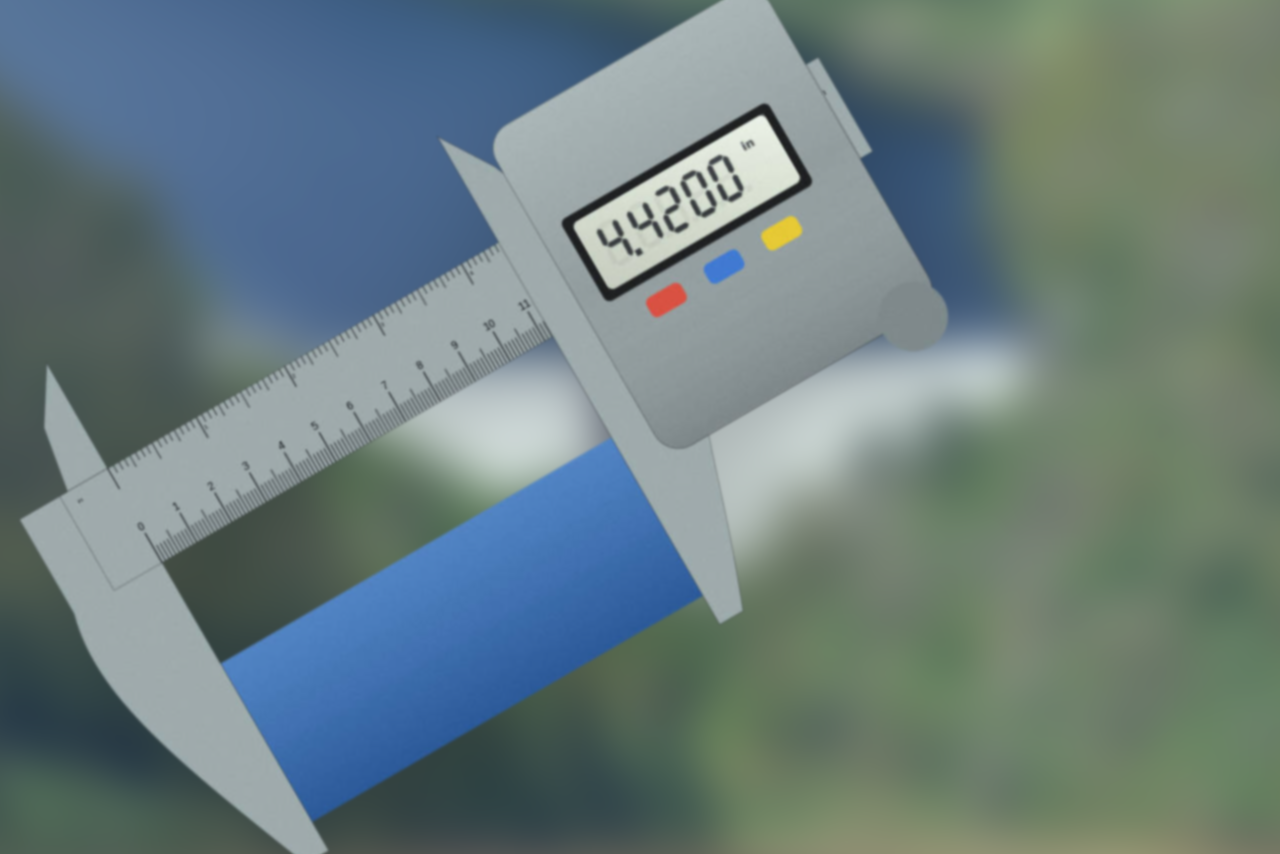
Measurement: 4.4200 in
